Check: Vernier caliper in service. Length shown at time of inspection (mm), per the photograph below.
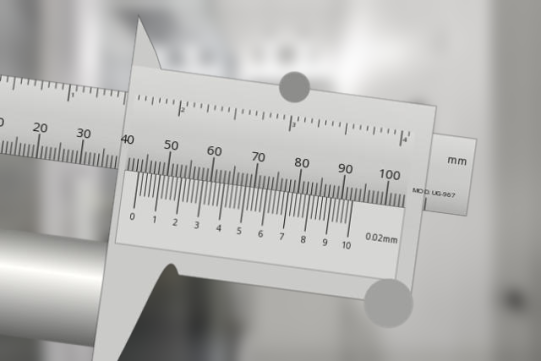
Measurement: 43.5 mm
